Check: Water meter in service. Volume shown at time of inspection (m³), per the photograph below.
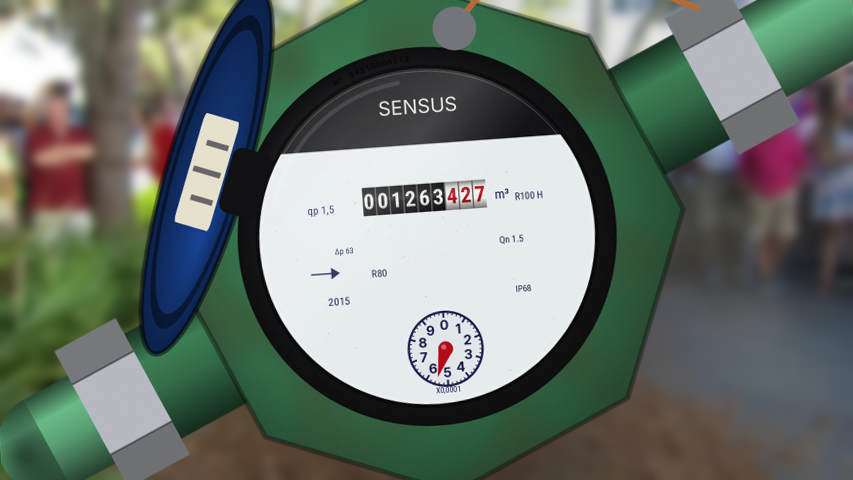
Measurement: 1263.4275 m³
